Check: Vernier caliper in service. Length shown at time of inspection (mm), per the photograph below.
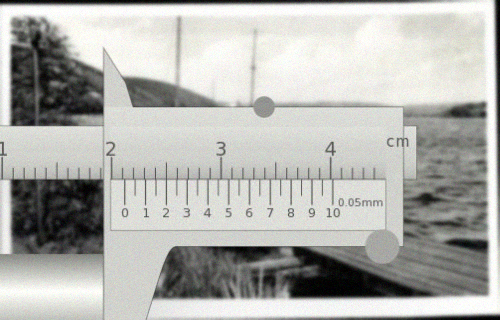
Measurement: 21.2 mm
